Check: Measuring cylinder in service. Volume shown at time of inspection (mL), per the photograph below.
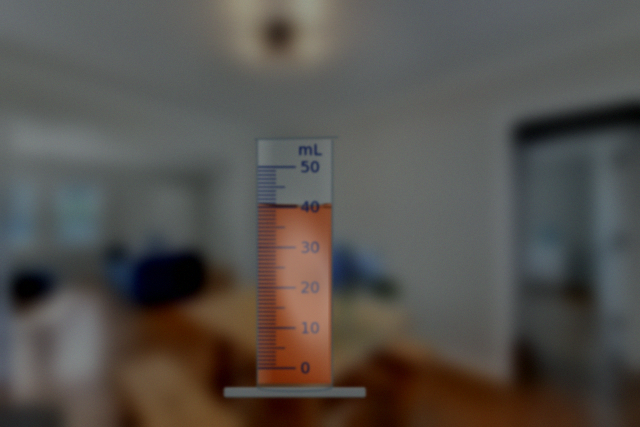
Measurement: 40 mL
